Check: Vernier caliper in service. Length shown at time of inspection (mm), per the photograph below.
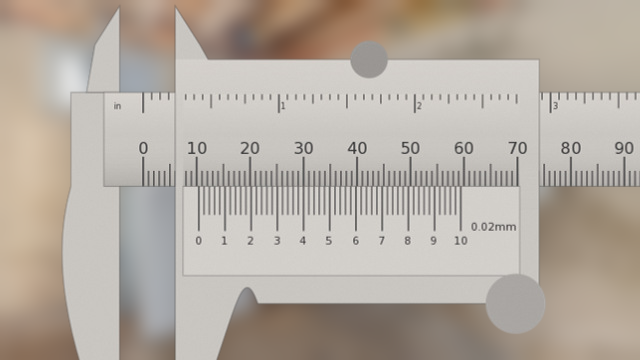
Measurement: 10.4 mm
